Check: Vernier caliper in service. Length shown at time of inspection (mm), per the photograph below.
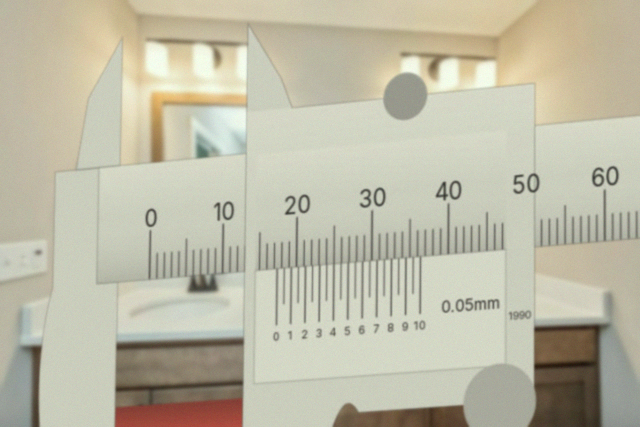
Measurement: 17.4 mm
